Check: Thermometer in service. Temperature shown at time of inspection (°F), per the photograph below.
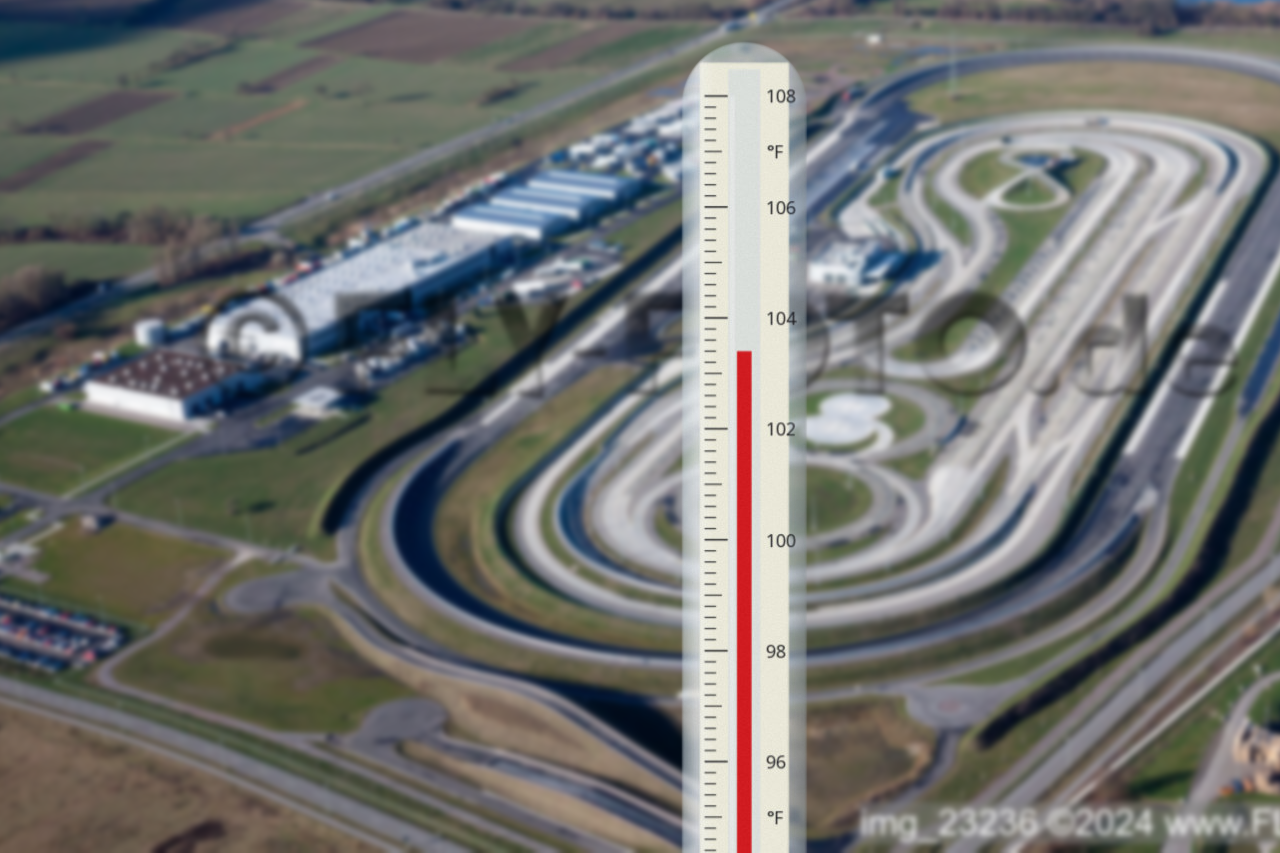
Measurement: 103.4 °F
